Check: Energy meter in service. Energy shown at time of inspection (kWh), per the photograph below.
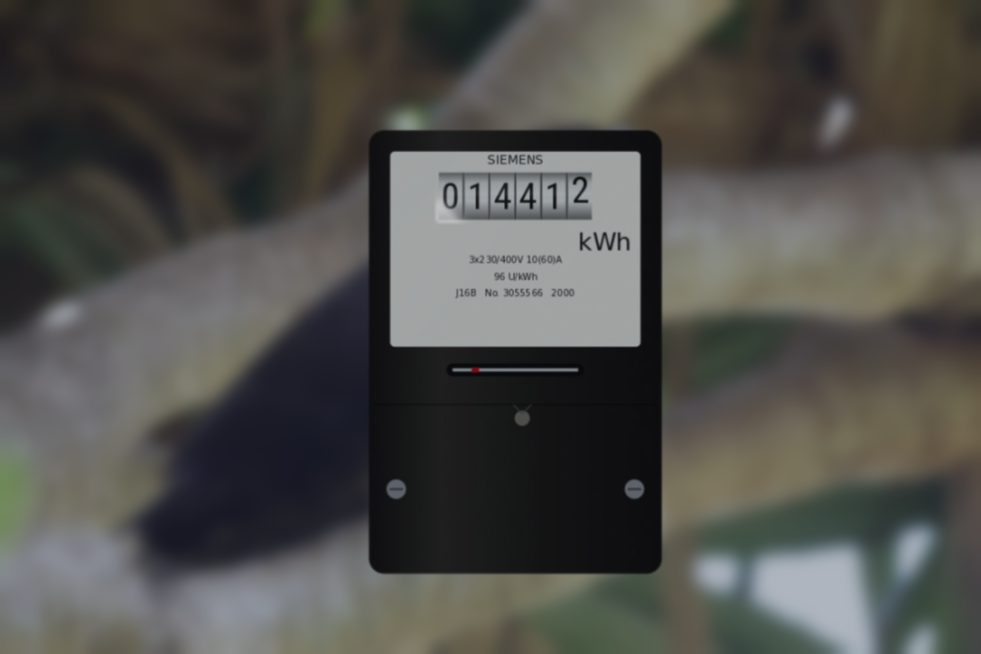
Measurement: 14412 kWh
